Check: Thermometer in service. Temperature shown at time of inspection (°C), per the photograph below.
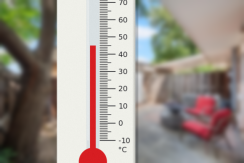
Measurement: 45 °C
